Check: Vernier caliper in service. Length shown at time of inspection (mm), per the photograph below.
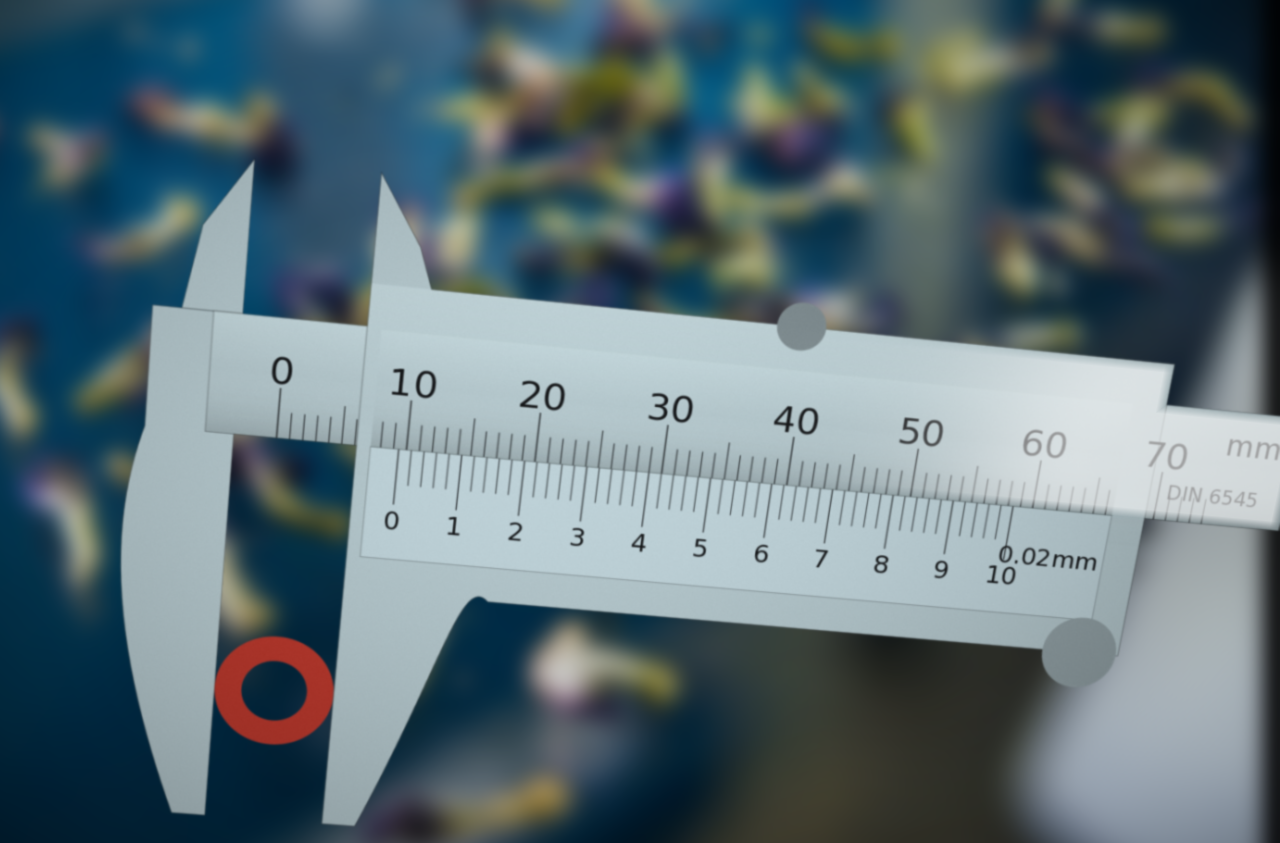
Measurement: 9.4 mm
